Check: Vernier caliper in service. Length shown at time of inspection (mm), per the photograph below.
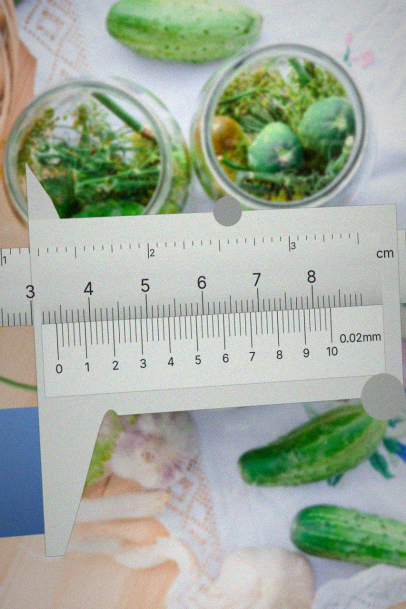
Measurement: 34.2 mm
